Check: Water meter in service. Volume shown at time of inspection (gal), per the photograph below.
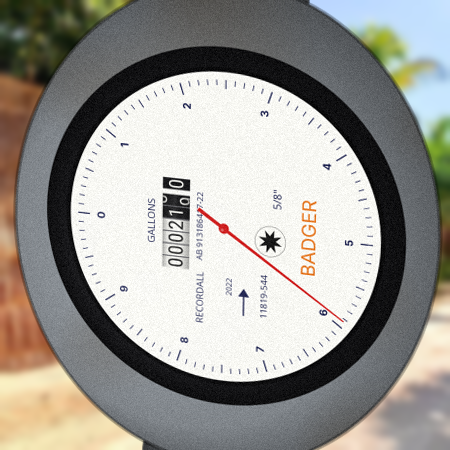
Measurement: 2185.9 gal
